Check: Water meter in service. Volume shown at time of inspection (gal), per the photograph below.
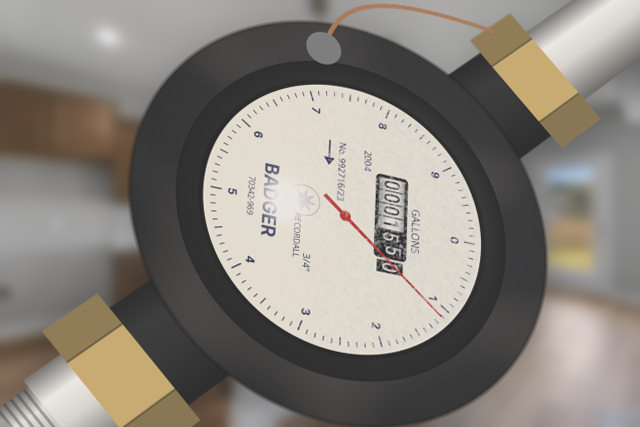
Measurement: 1551.1 gal
